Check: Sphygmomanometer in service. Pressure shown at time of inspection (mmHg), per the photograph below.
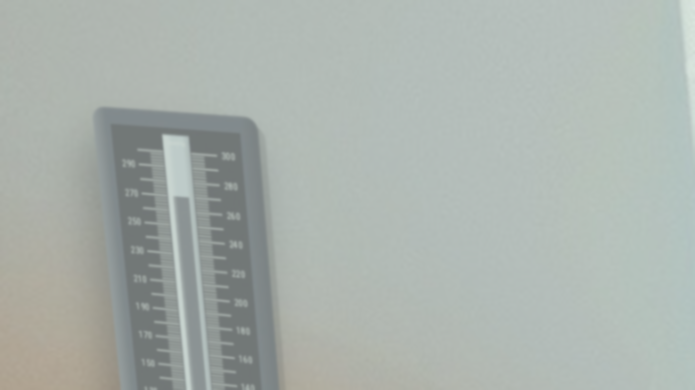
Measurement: 270 mmHg
